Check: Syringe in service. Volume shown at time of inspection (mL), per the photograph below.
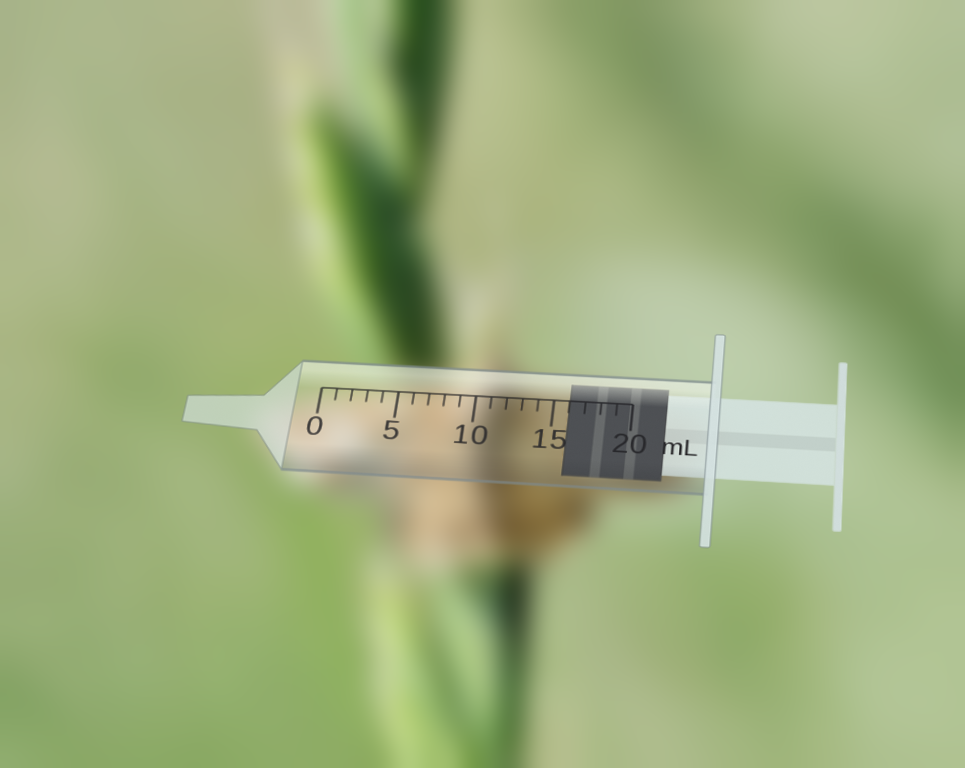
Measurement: 16 mL
